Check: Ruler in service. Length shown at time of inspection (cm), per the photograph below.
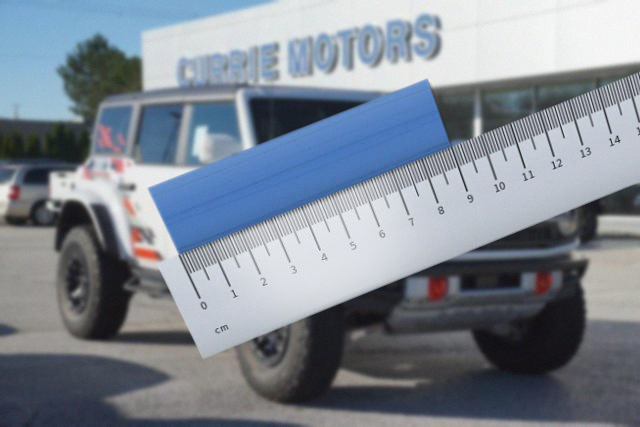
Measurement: 9 cm
